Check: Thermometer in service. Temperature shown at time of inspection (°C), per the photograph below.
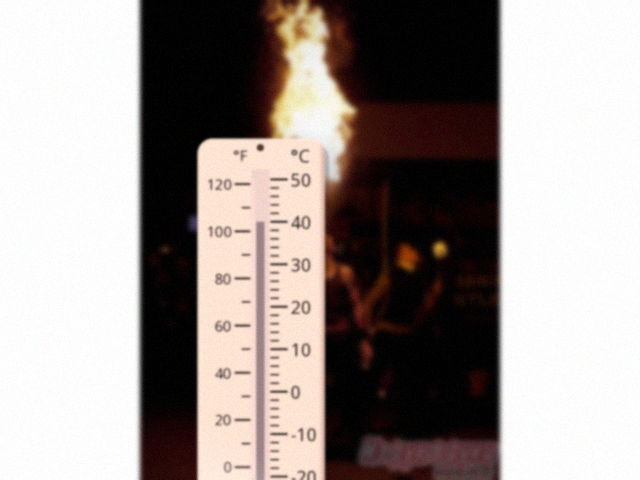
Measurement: 40 °C
